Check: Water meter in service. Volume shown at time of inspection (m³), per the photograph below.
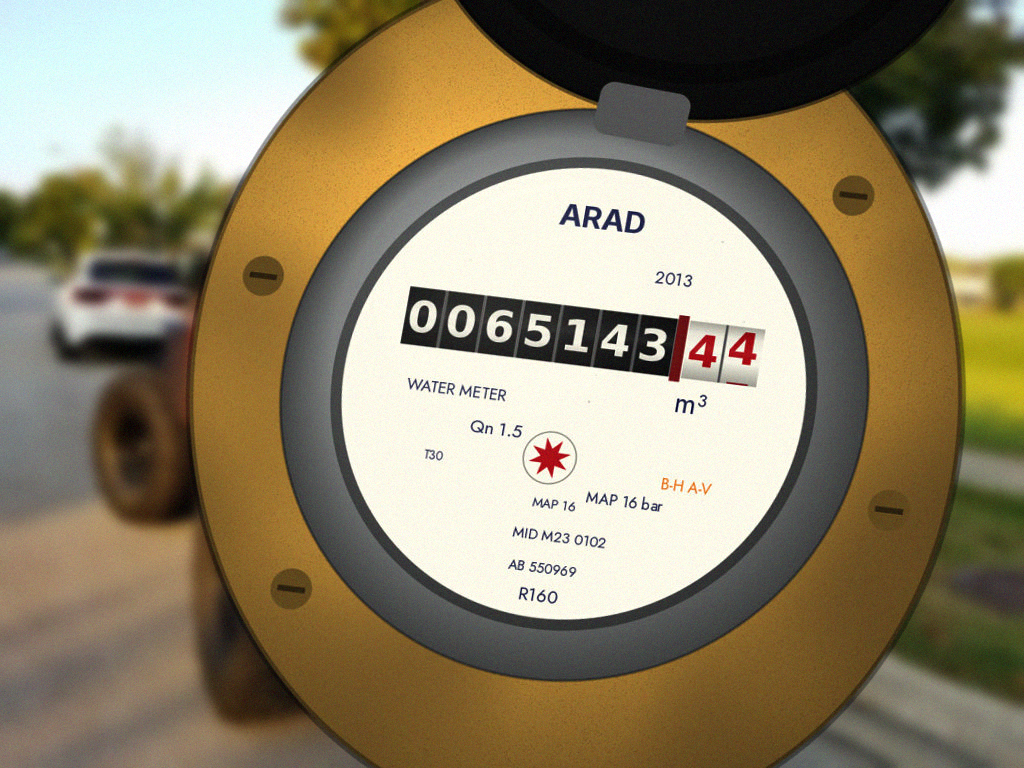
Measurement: 65143.44 m³
